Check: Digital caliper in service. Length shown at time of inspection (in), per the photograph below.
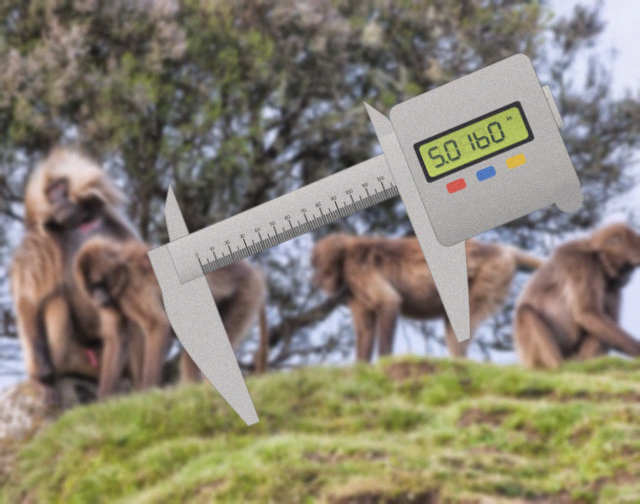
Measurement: 5.0160 in
